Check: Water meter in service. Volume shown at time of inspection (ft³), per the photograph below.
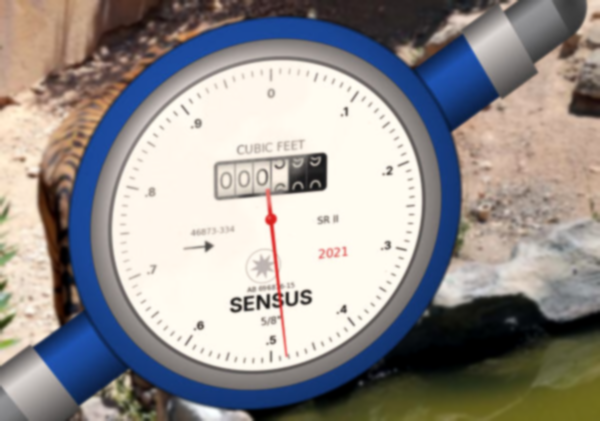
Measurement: 599.48 ft³
